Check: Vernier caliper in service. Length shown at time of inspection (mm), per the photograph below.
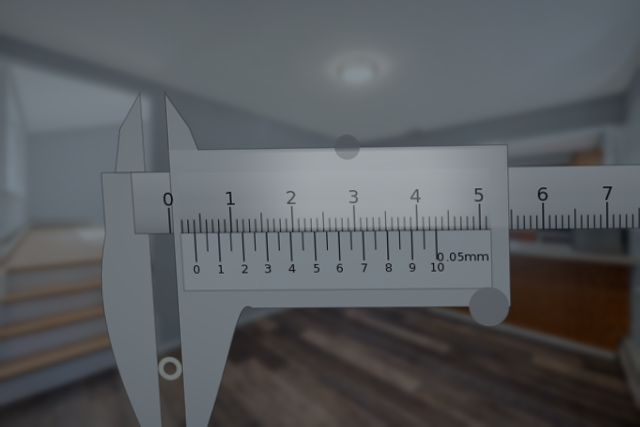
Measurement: 4.0 mm
